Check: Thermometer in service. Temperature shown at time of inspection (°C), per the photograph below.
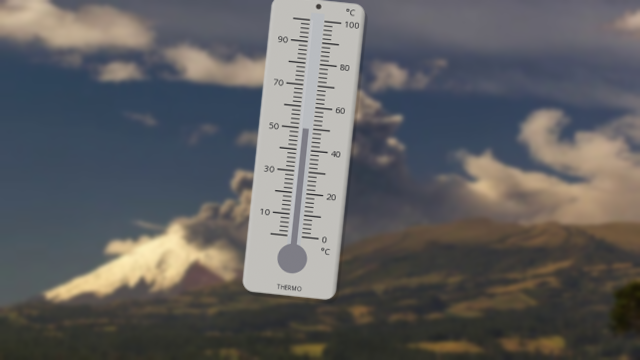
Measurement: 50 °C
